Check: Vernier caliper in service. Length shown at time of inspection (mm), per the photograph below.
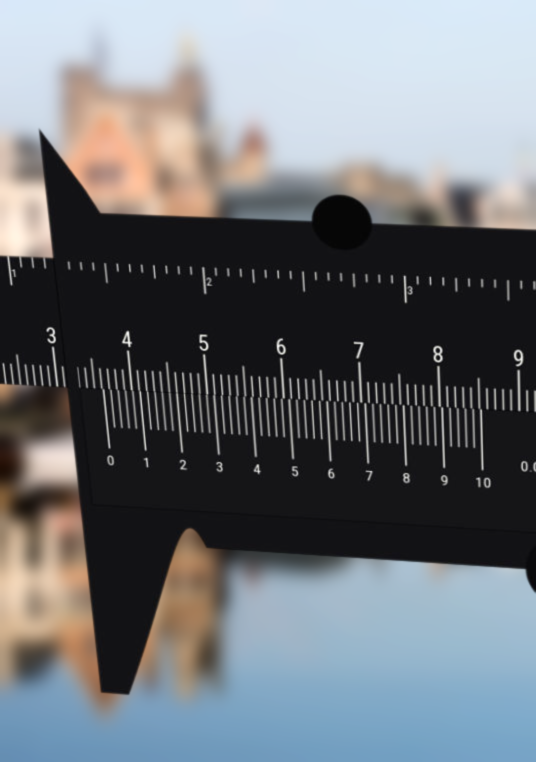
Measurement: 36.2 mm
